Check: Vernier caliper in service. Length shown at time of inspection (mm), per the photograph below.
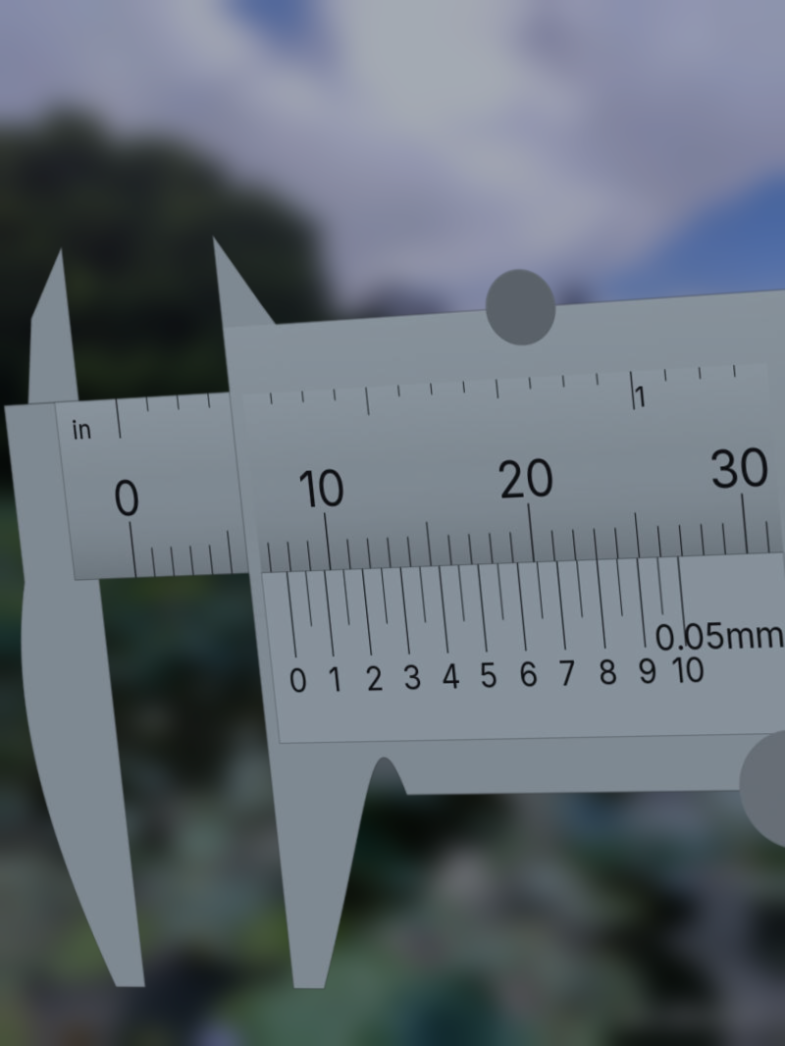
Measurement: 7.8 mm
